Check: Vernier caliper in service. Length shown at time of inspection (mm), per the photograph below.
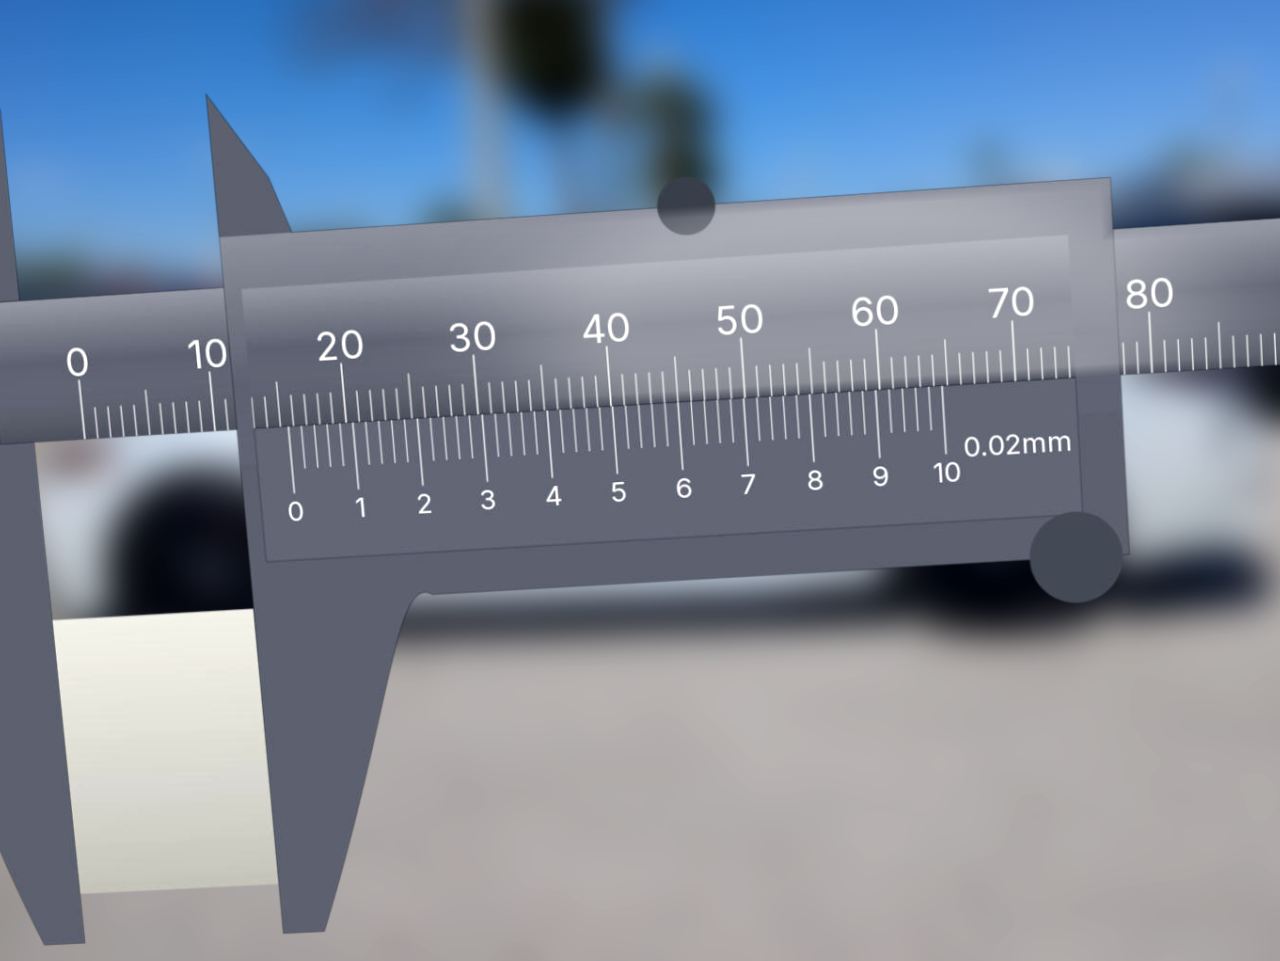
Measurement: 15.6 mm
